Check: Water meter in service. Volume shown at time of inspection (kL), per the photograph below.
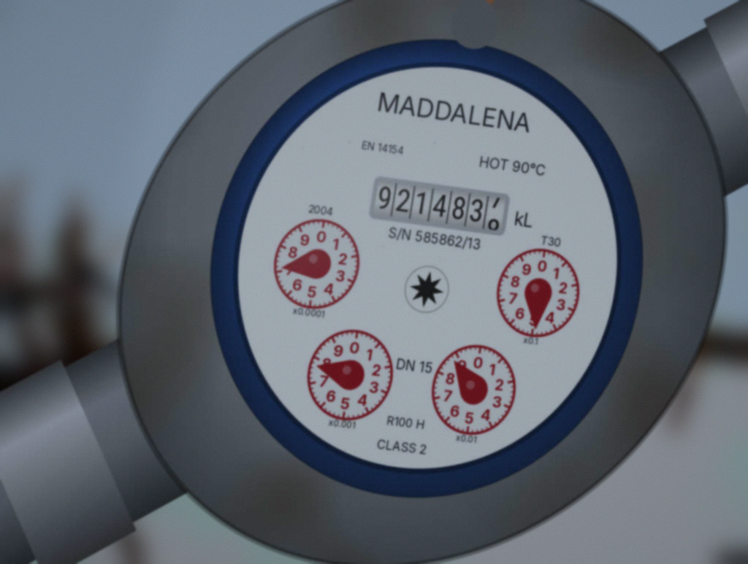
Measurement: 9214837.4877 kL
